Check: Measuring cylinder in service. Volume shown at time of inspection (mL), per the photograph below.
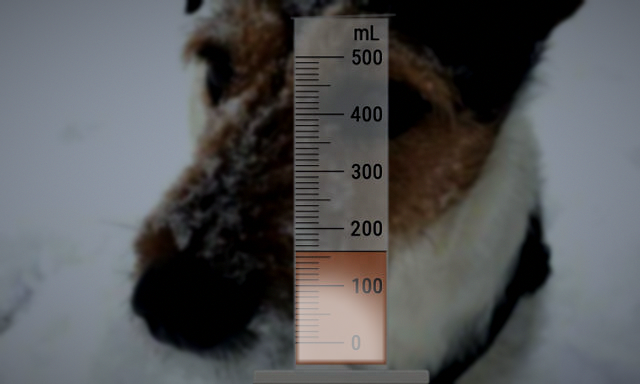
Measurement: 160 mL
